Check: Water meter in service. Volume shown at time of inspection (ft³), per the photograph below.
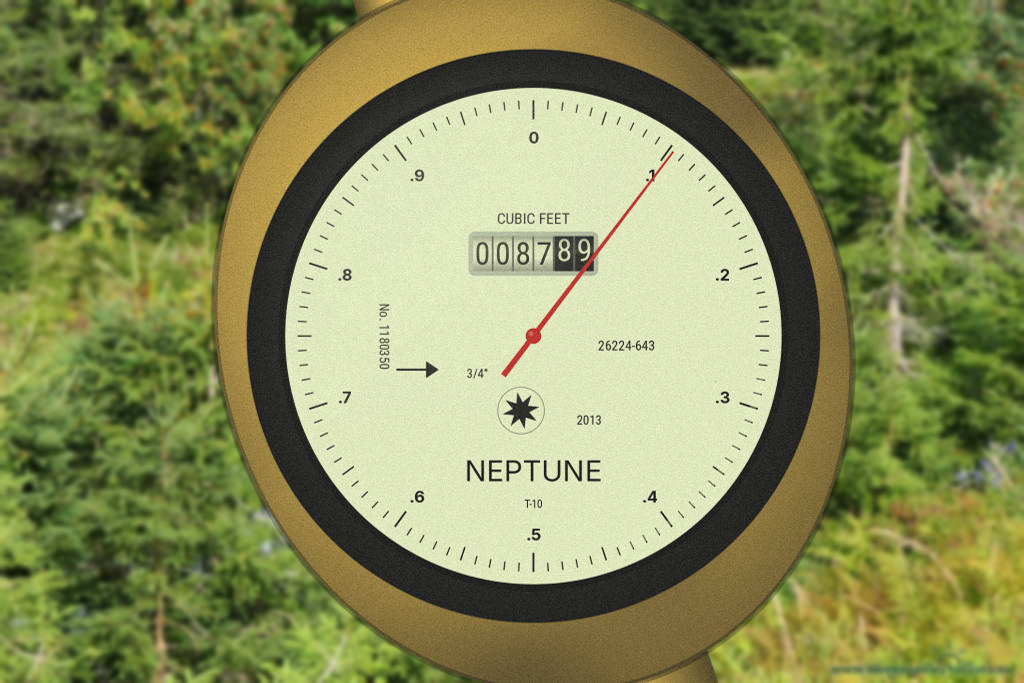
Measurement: 8789.10 ft³
